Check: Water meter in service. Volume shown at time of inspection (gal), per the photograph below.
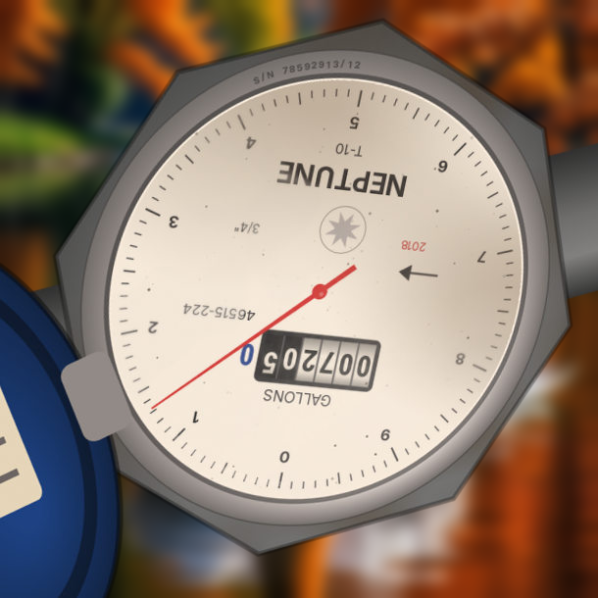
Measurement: 72051.3 gal
